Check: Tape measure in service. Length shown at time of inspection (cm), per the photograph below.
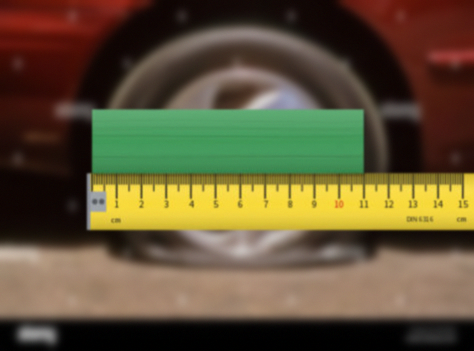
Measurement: 11 cm
